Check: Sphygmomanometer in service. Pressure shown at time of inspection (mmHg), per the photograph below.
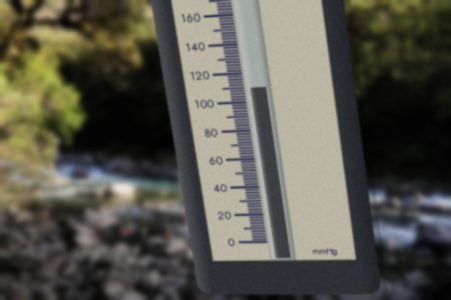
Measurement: 110 mmHg
